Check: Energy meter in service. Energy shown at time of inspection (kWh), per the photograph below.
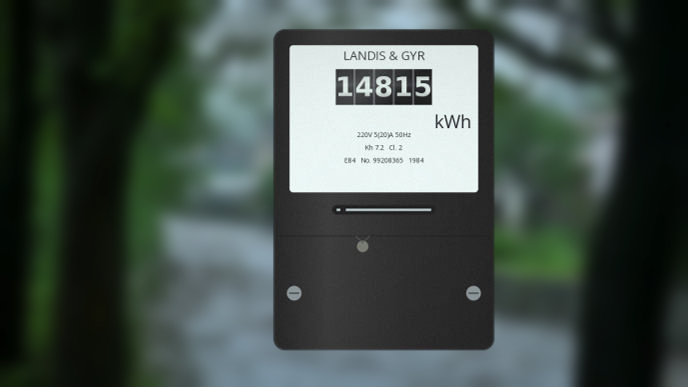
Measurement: 14815 kWh
